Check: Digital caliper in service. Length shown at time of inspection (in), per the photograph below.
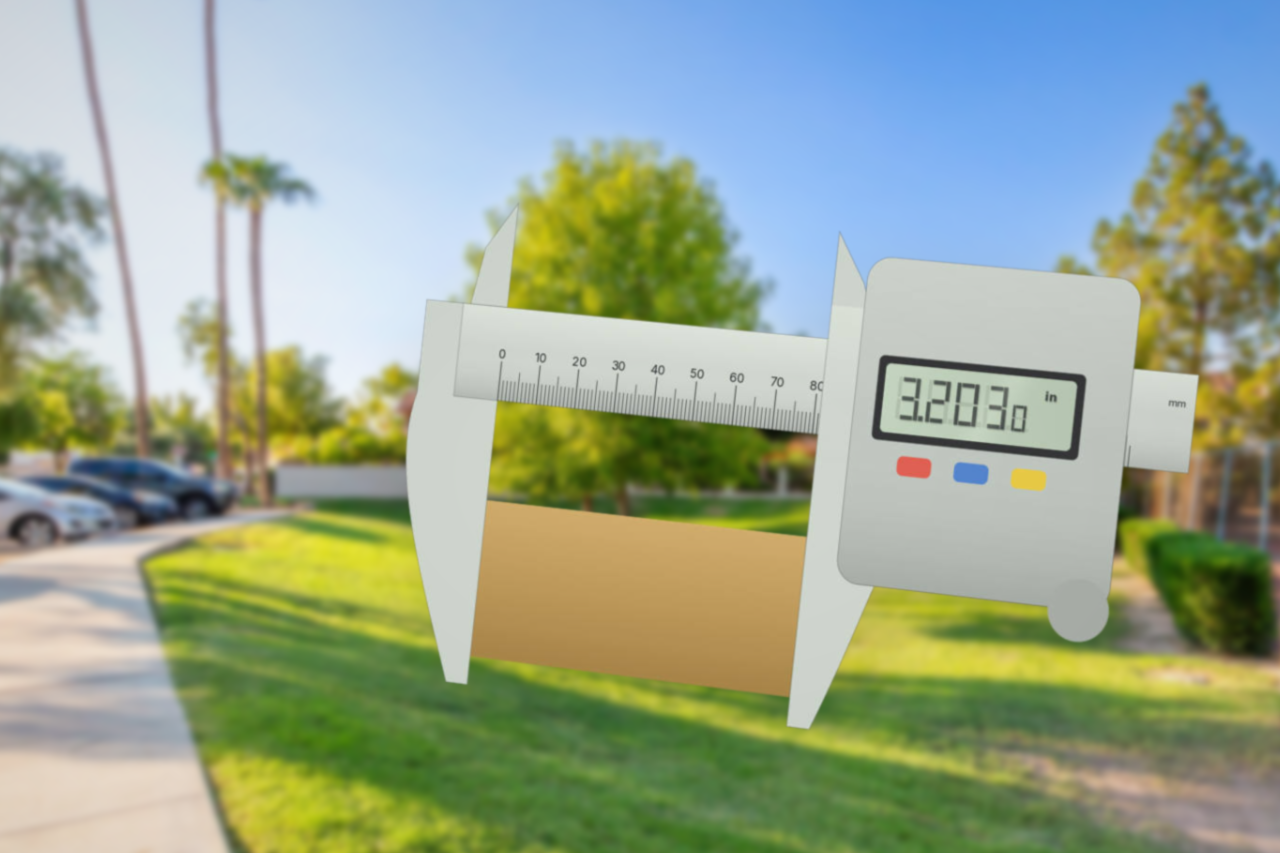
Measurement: 3.2030 in
